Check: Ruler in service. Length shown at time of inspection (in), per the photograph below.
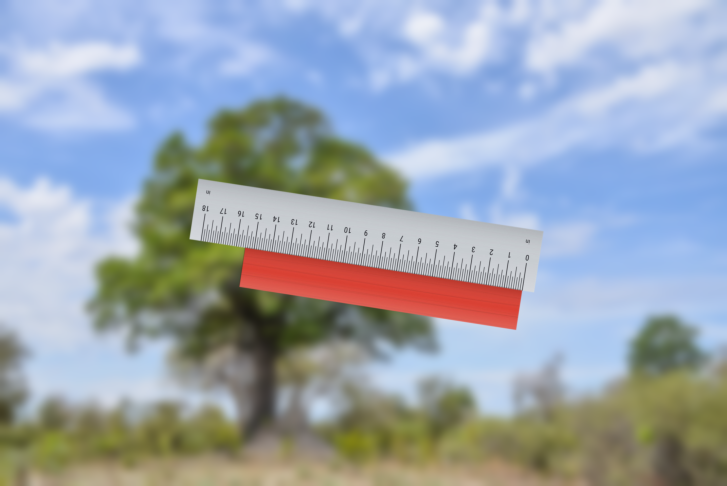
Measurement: 15.5 in
